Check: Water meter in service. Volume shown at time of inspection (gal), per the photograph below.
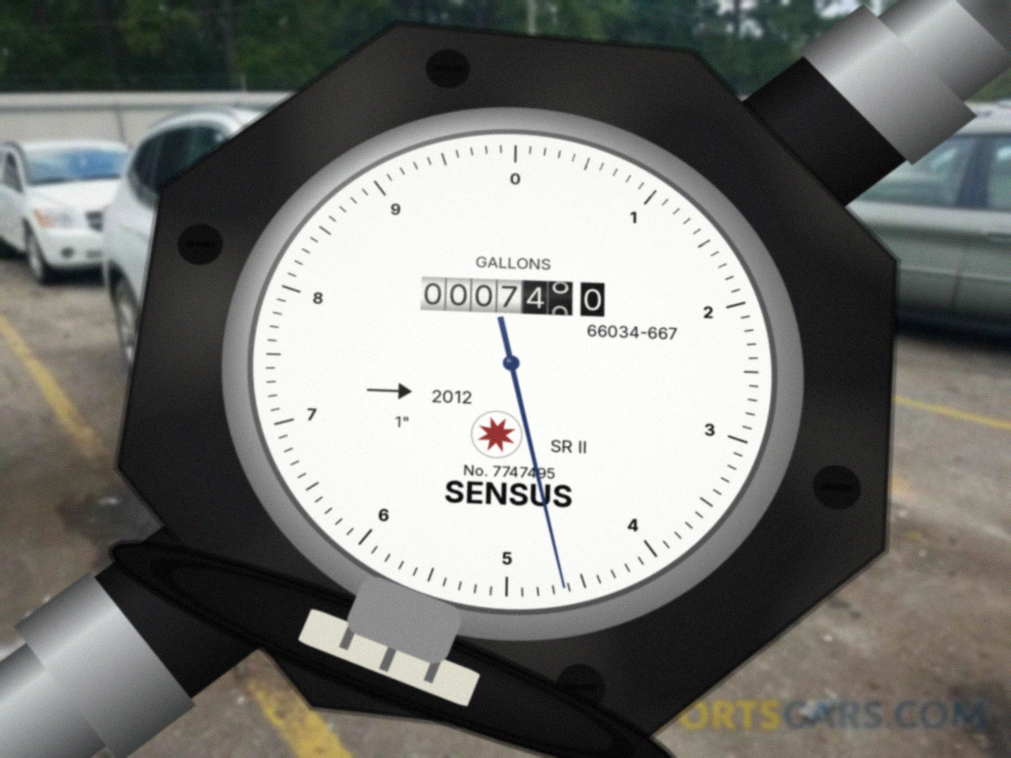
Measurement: 7484.6 gal
